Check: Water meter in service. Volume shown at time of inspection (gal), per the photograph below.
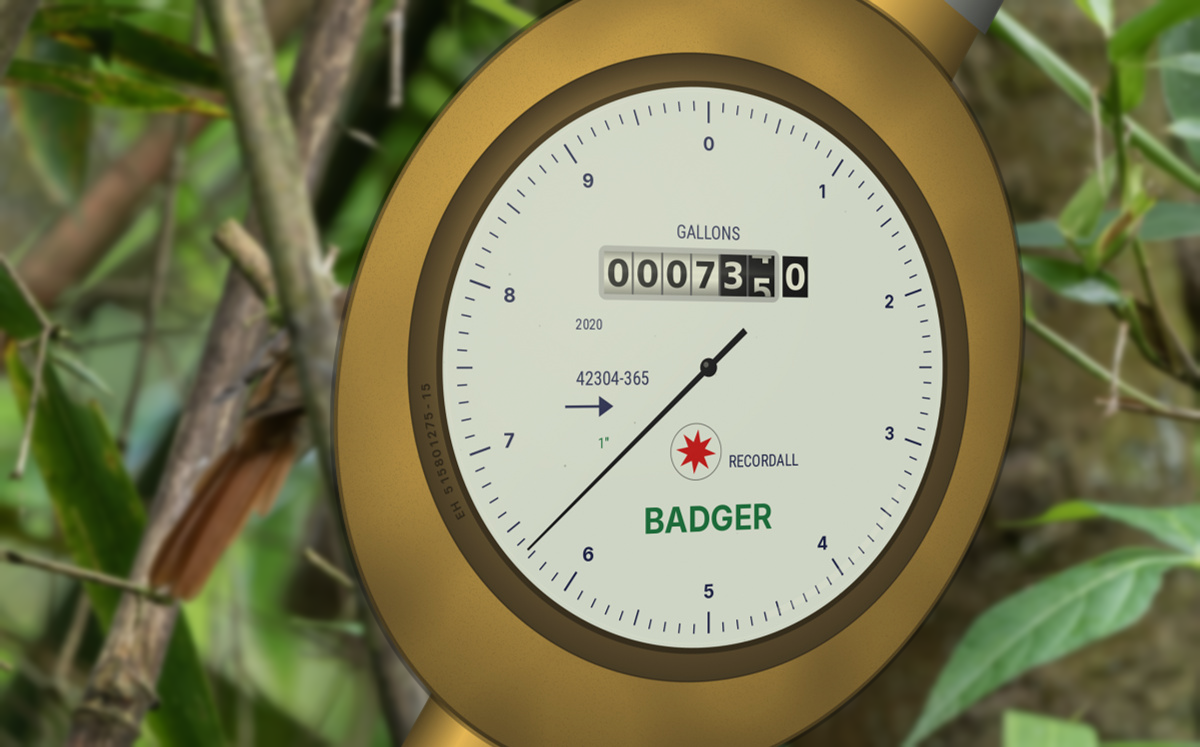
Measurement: 7346.3 gal
